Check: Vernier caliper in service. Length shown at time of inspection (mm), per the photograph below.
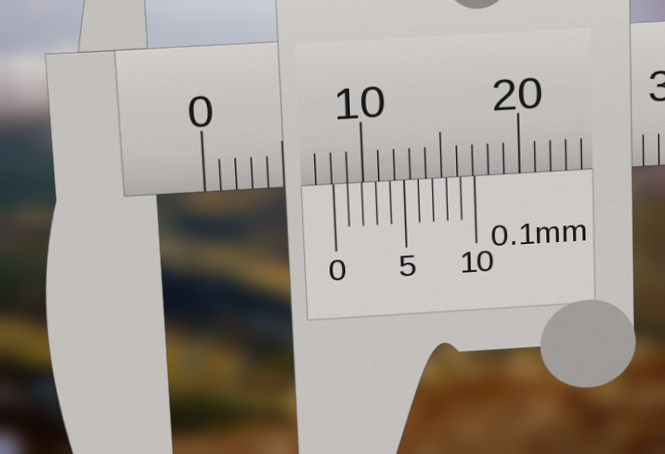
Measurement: 8.1 mm
